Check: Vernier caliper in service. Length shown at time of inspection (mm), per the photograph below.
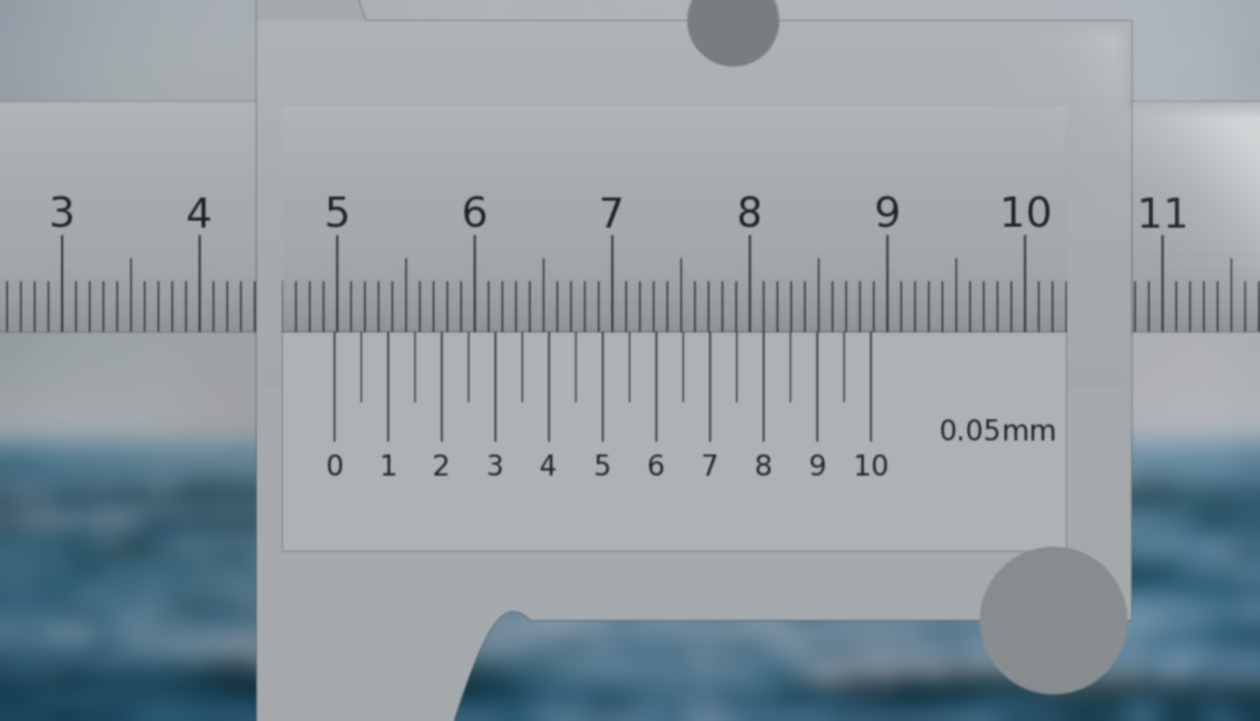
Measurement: 49.8 mm
